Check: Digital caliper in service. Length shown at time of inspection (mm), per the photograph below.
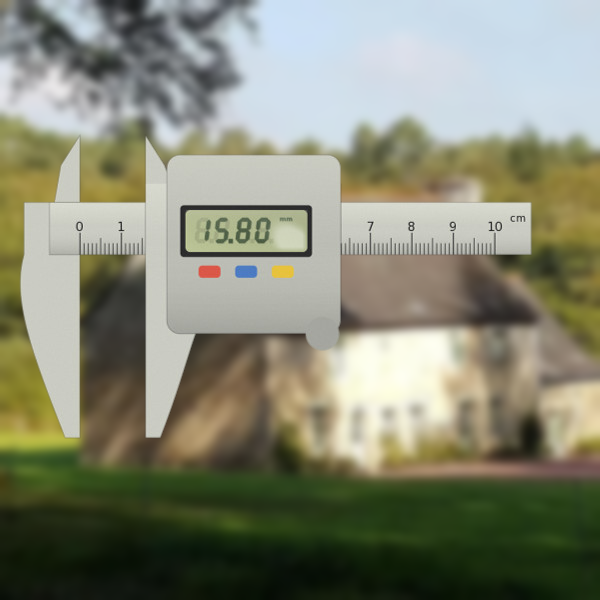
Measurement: 15.80 mm
